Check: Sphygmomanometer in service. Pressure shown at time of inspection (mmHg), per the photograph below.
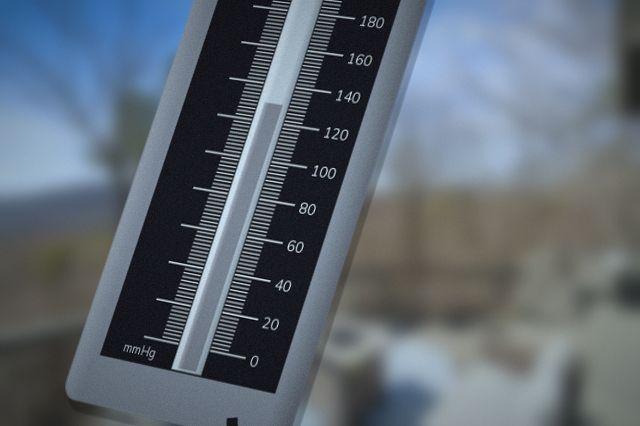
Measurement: 130 mmHg
